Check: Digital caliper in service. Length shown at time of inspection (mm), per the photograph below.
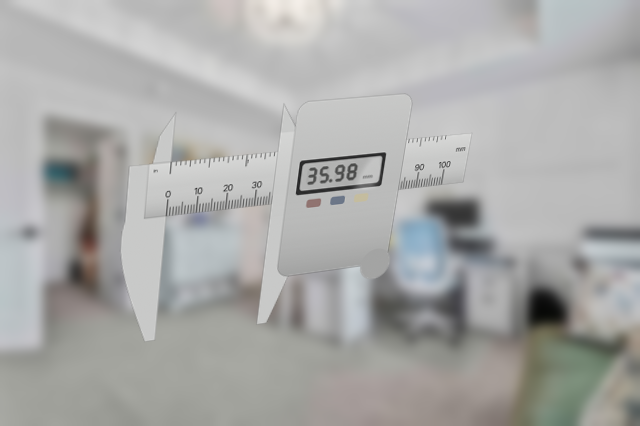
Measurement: 35.98 mm
